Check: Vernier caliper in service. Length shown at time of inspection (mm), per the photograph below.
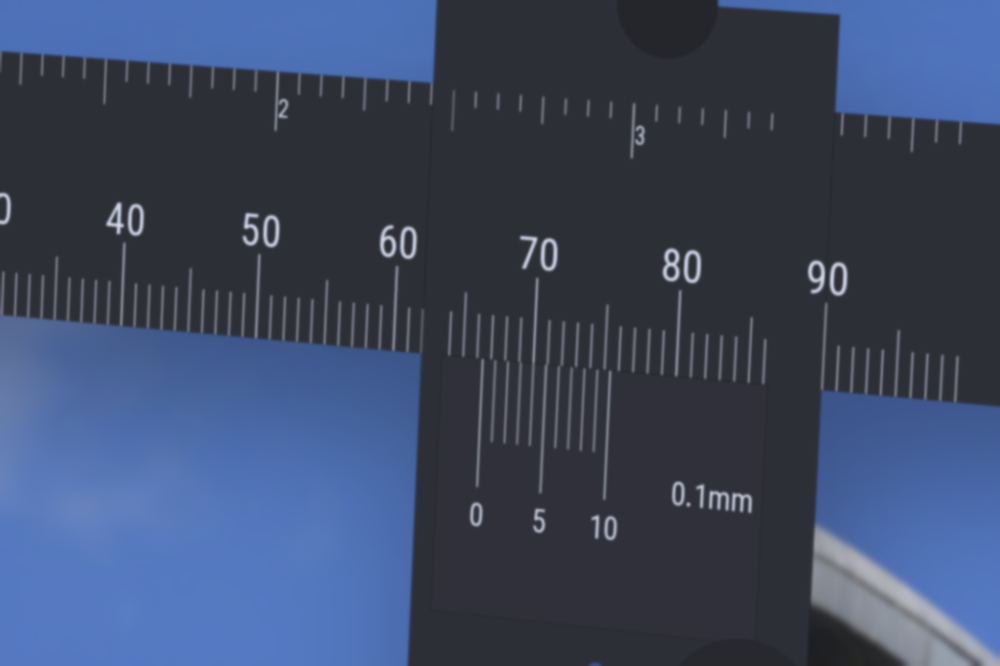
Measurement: 66.4 mm
